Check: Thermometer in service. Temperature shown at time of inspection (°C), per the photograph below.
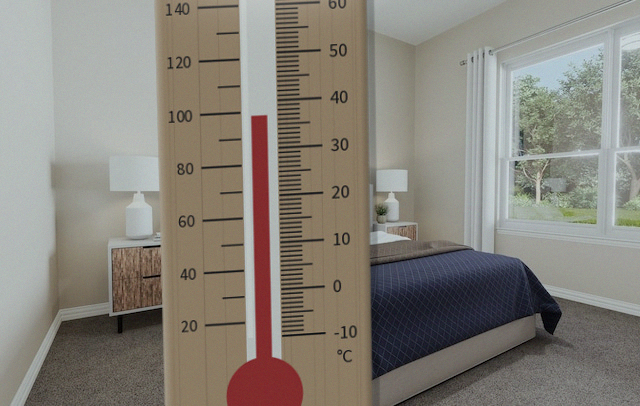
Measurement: 37 °C
